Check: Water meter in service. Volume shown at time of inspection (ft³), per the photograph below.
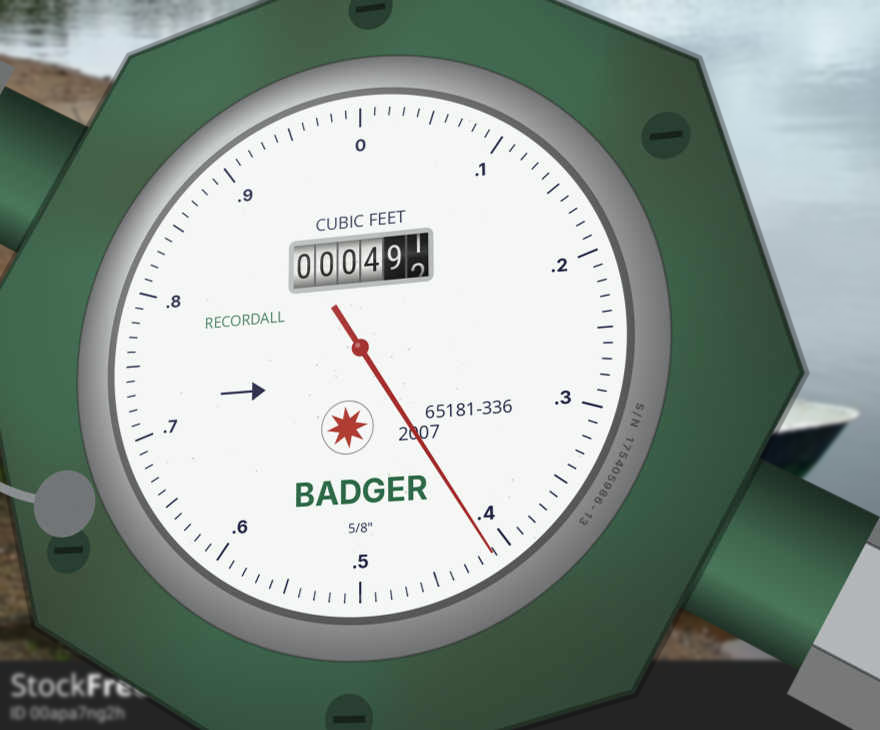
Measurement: 491.41 ft³
